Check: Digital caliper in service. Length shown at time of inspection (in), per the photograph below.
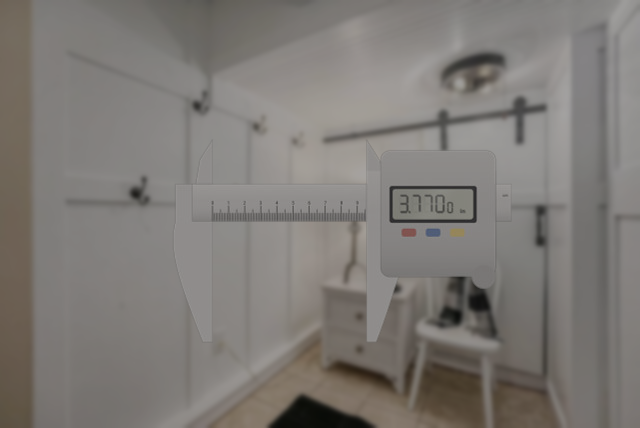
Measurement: 3.7700 in
